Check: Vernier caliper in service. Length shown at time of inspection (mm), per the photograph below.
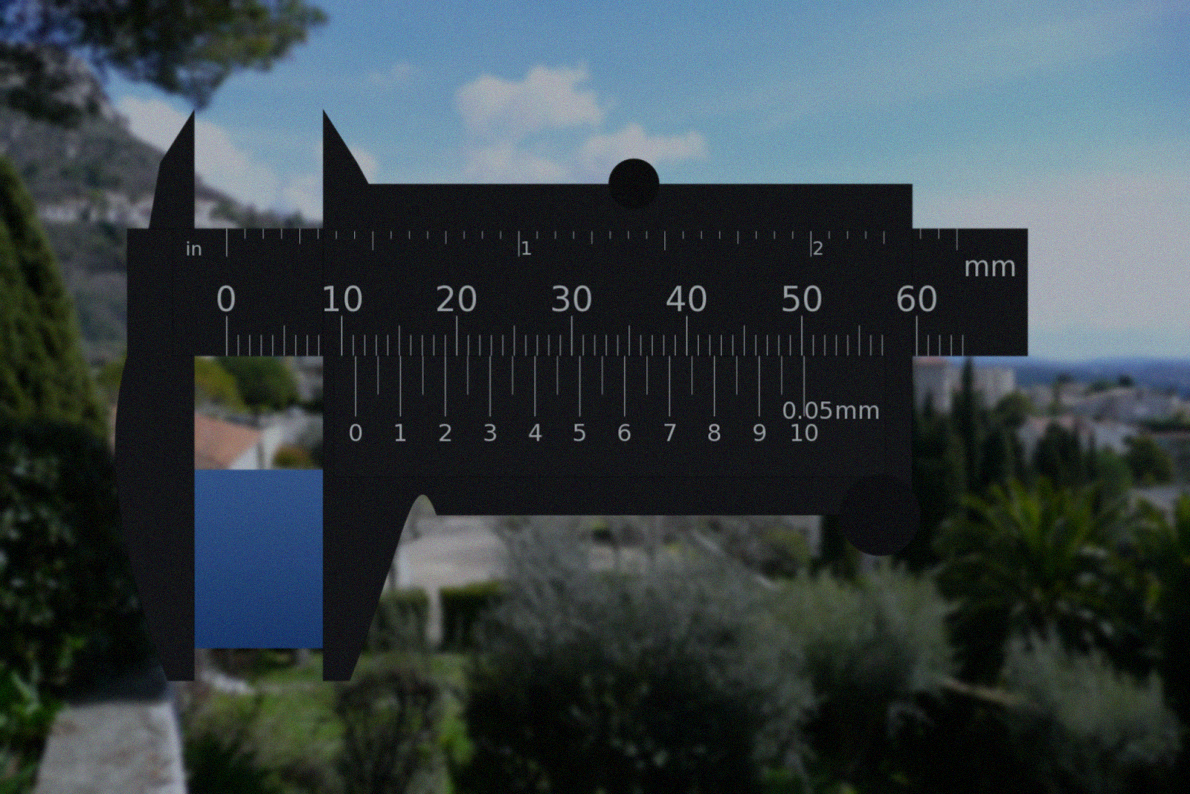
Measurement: 11.2 mm
